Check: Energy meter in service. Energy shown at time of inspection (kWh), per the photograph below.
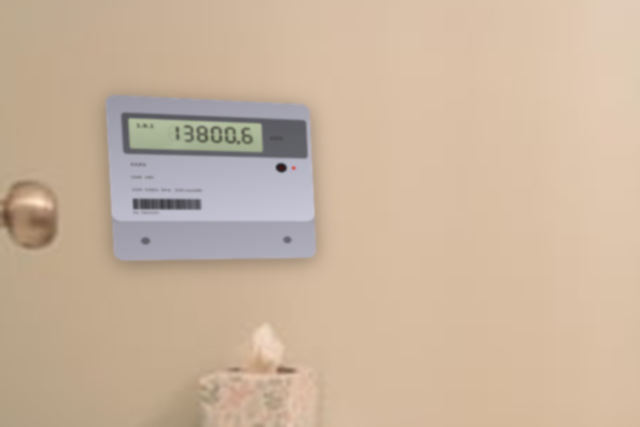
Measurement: 13800.6 kWh
